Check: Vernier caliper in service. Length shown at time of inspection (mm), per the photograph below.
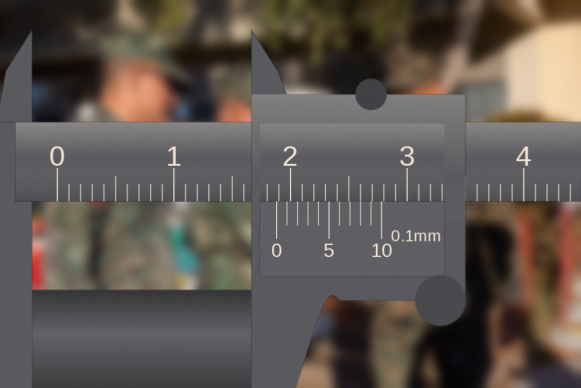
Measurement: 18.8 mm
